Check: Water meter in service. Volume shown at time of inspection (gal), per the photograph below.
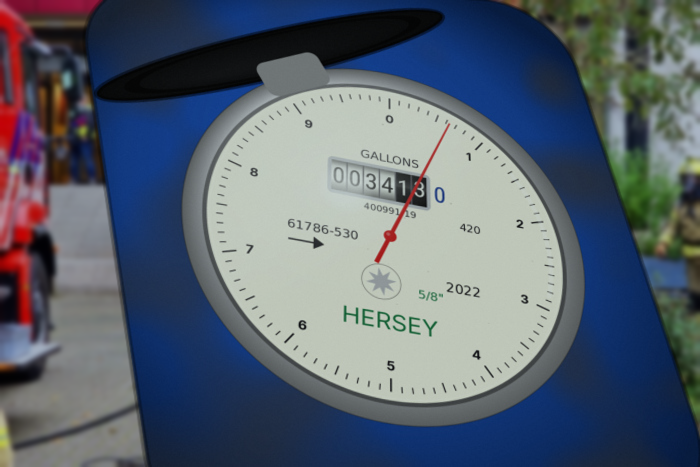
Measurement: 34130.6 gal
